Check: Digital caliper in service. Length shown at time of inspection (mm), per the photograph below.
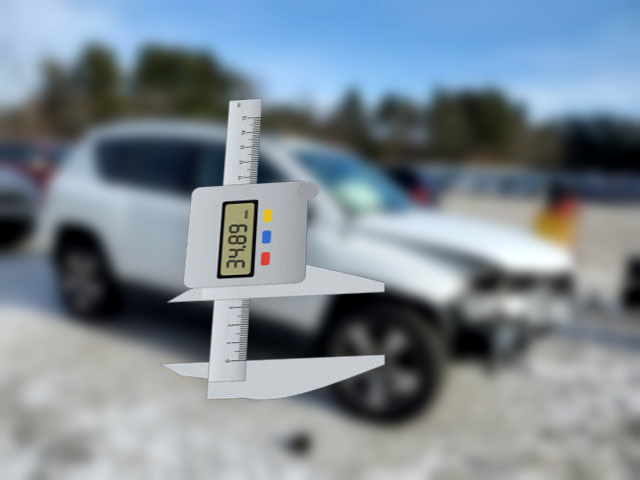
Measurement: 34.89 mm
